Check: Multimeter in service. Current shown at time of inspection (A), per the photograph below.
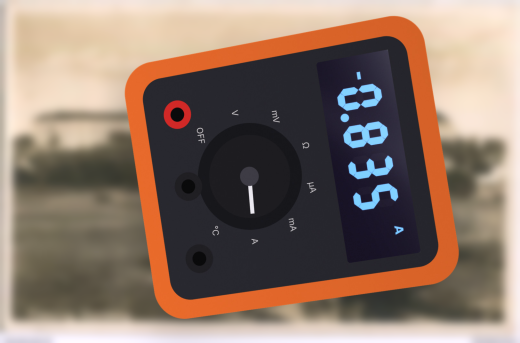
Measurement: -0.835 A
